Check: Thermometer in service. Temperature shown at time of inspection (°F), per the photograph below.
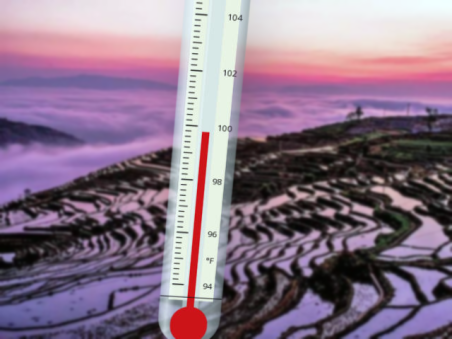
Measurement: 99.8 °F
